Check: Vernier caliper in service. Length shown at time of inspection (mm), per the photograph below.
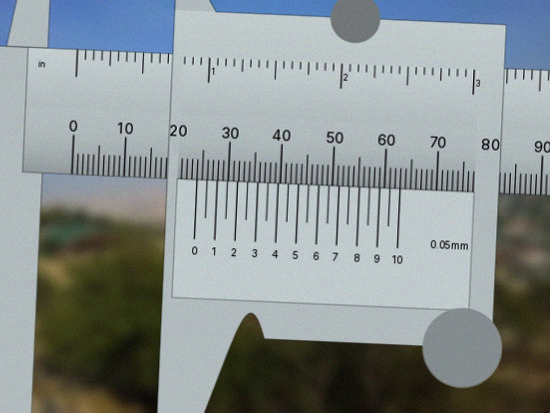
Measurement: 24.0 mm
